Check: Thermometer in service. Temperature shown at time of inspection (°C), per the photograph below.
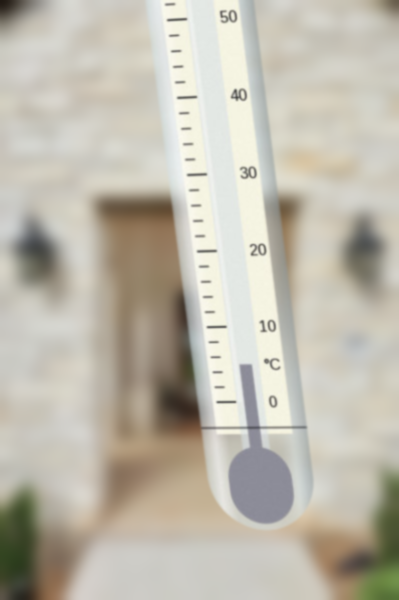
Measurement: 5 °C
